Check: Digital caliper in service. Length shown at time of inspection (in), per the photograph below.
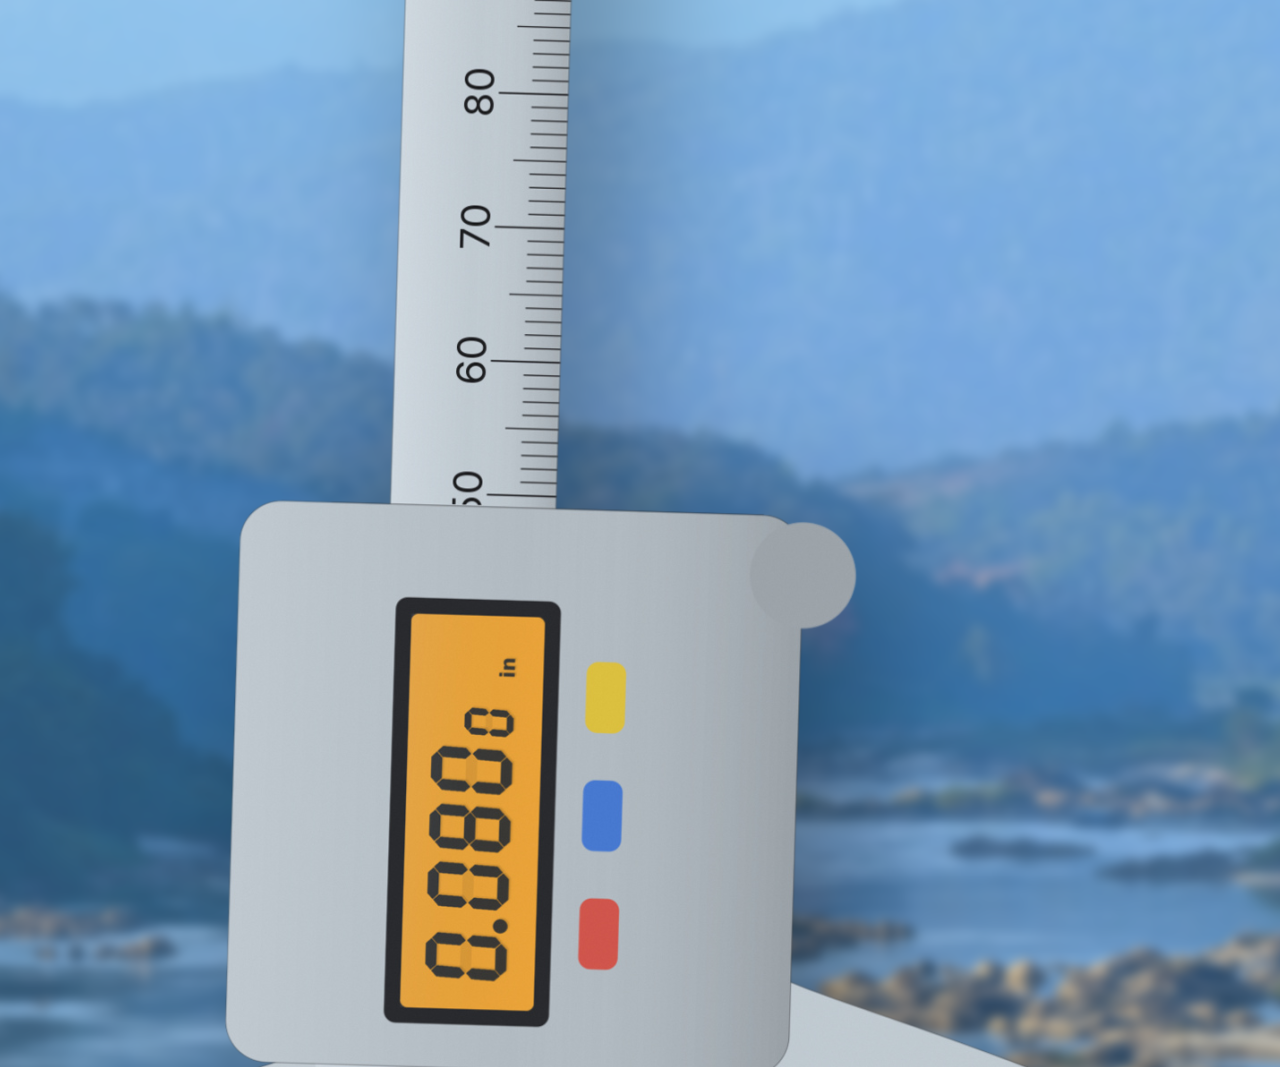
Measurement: 0.0800 in
